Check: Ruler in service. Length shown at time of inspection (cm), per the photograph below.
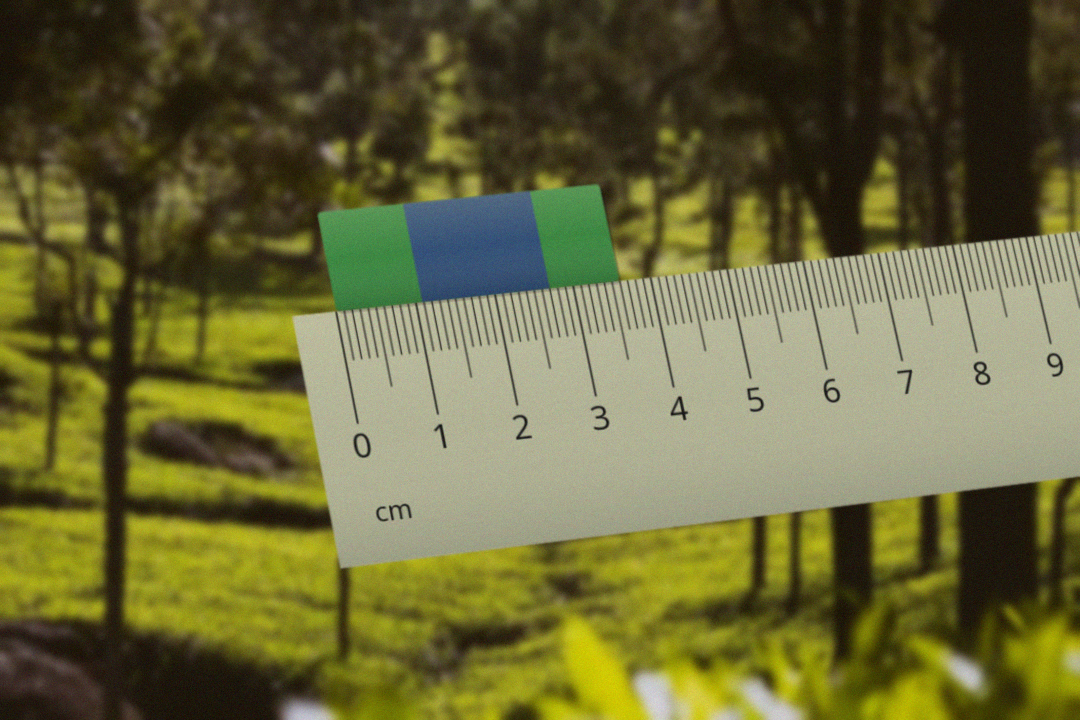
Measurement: 3.6 cm
